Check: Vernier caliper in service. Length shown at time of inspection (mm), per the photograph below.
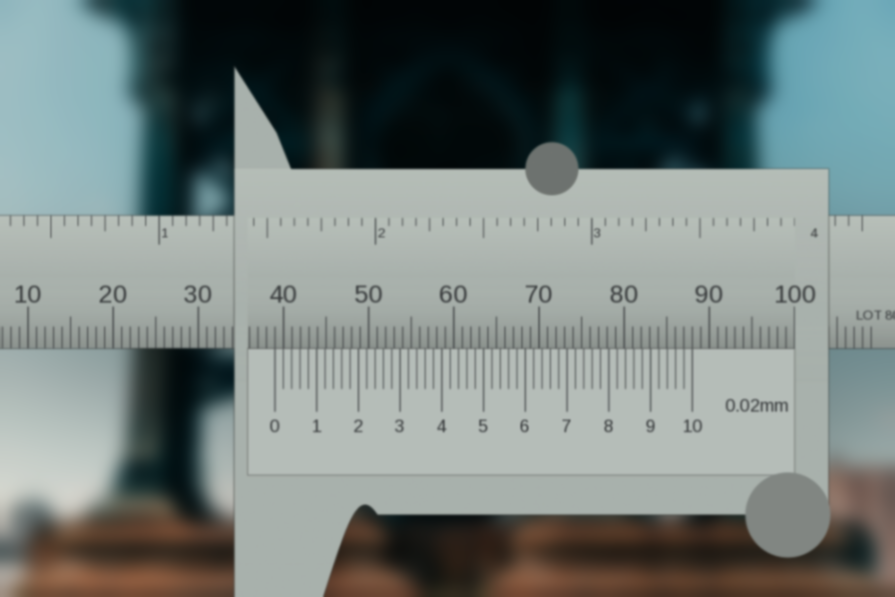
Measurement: 39.0 mm
